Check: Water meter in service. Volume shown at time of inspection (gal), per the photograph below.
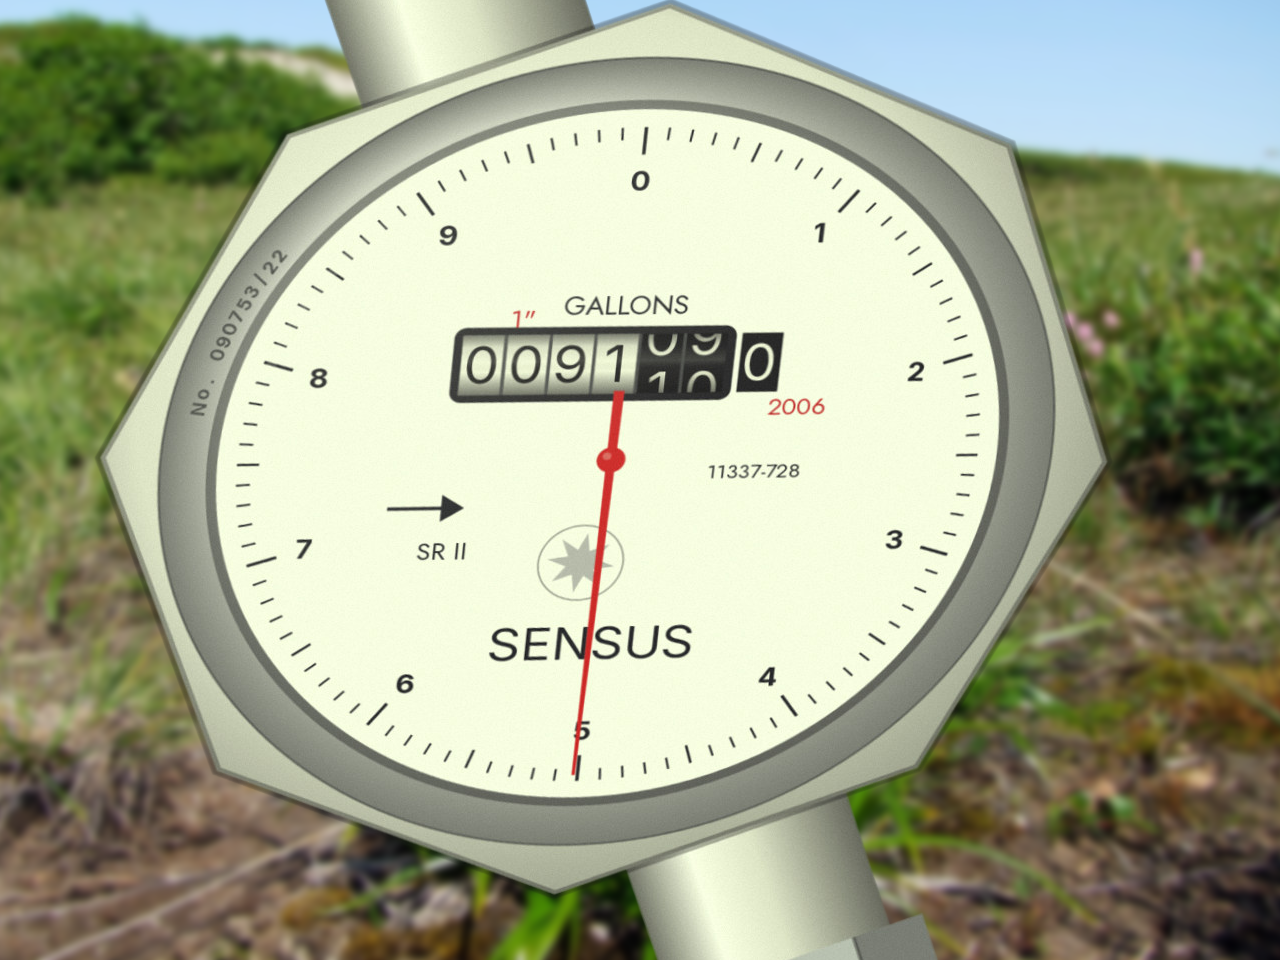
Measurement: 91095.0 gal
